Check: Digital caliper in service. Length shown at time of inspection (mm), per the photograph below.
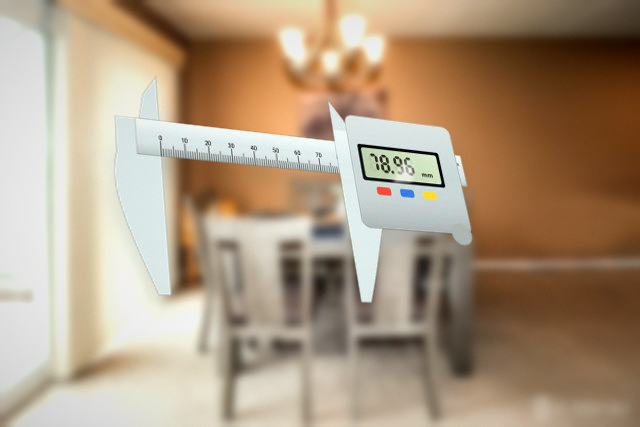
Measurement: 78.96 mm
